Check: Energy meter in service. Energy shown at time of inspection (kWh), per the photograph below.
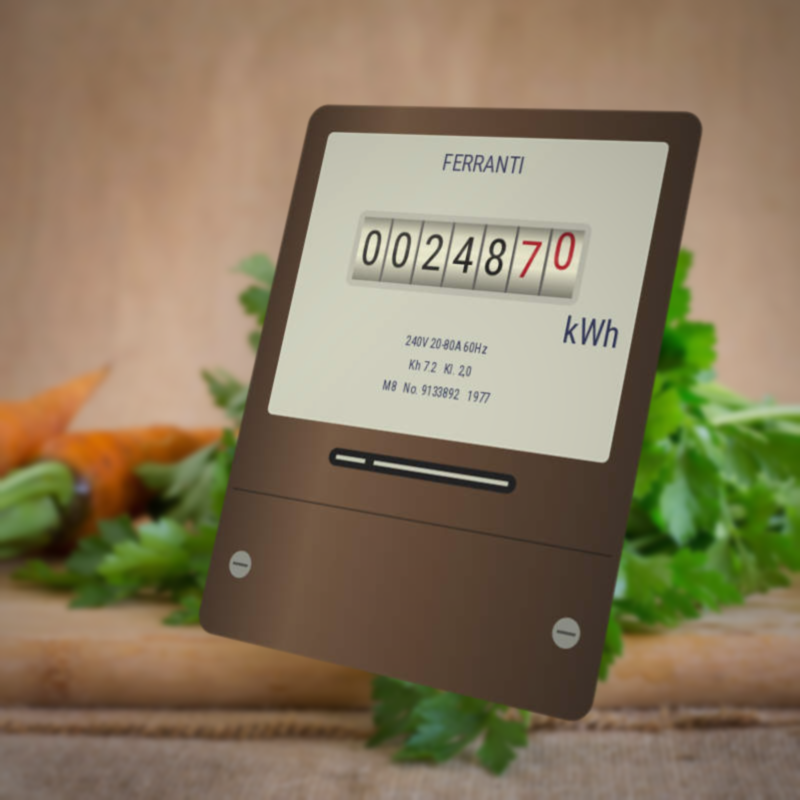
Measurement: 248.70 kWh
